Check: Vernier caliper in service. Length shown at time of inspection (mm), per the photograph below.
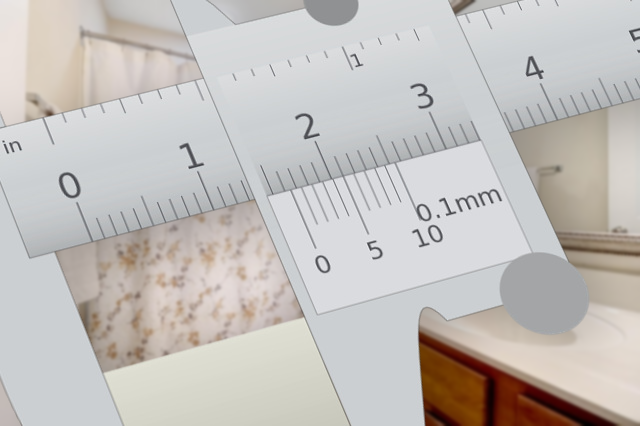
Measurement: 16.5 mm
